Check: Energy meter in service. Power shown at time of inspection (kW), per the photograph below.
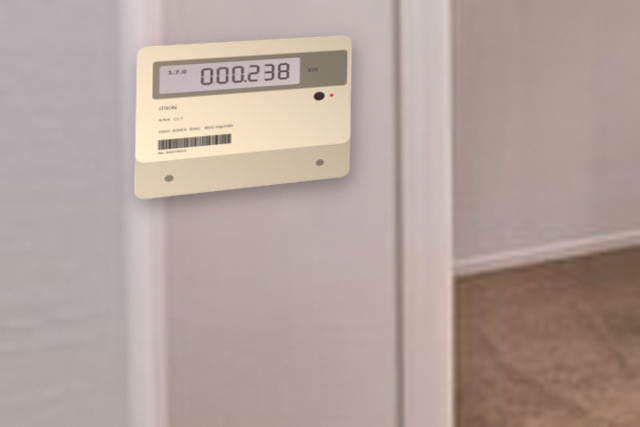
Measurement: 0.238 kW
